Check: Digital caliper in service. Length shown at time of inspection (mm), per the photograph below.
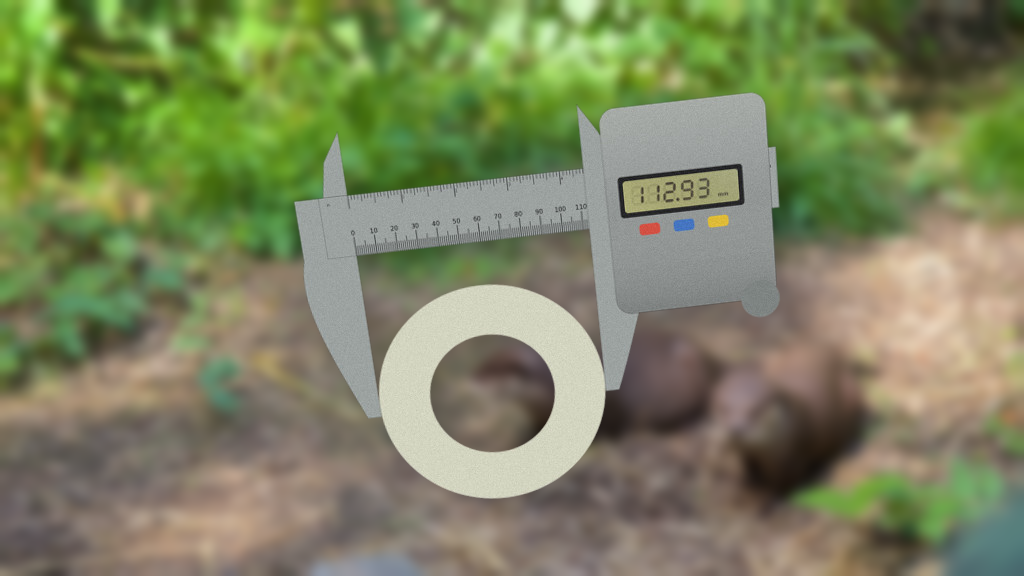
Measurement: 112.93 mm
